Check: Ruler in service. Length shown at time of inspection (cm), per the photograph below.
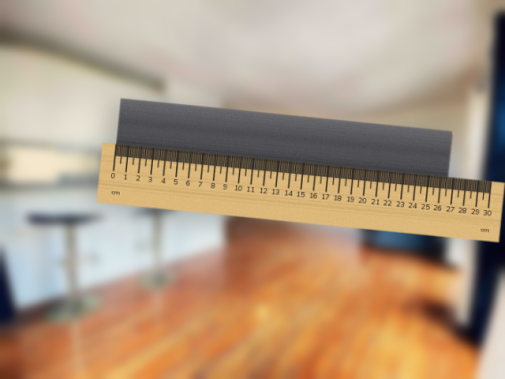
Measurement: 26.5 cm
